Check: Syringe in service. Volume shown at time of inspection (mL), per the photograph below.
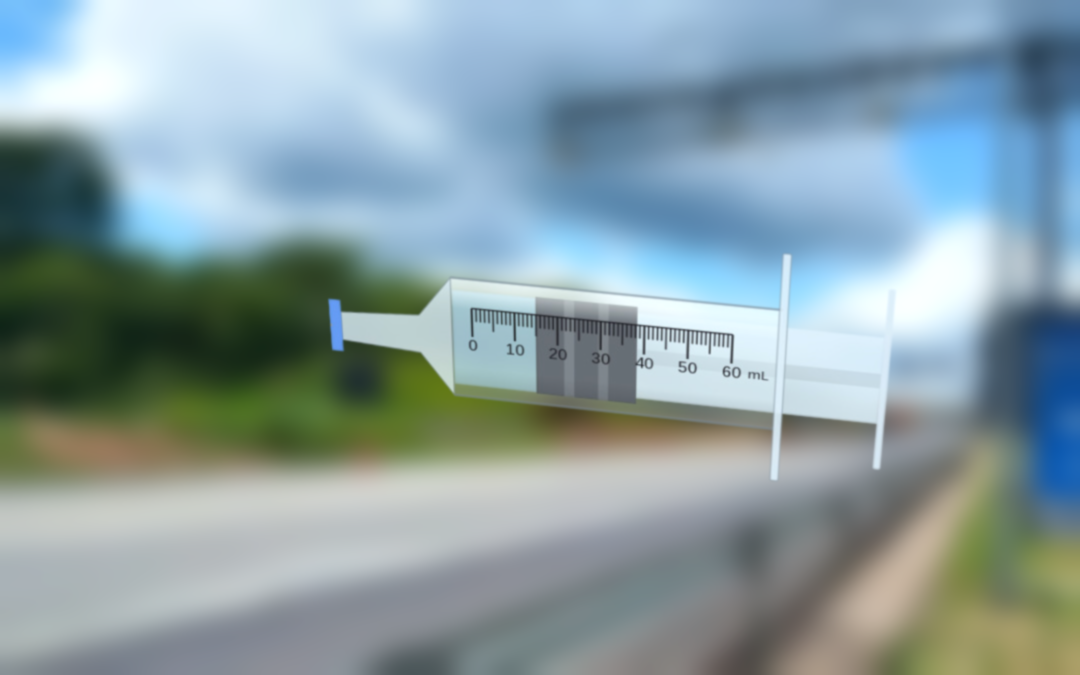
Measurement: 15 mL
